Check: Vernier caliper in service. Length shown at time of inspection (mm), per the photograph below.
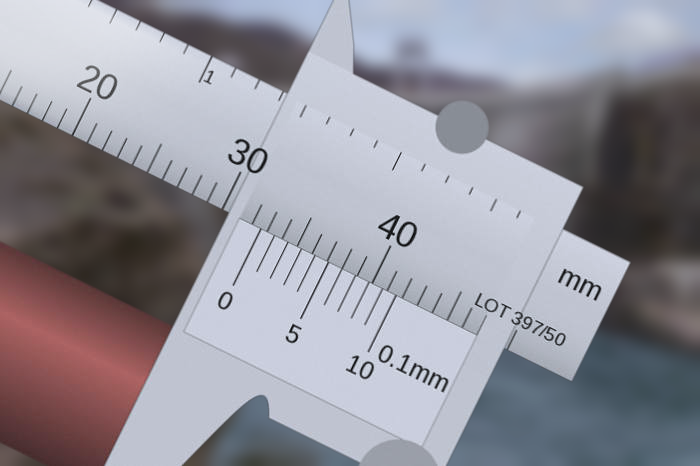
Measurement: 32.6 mm
